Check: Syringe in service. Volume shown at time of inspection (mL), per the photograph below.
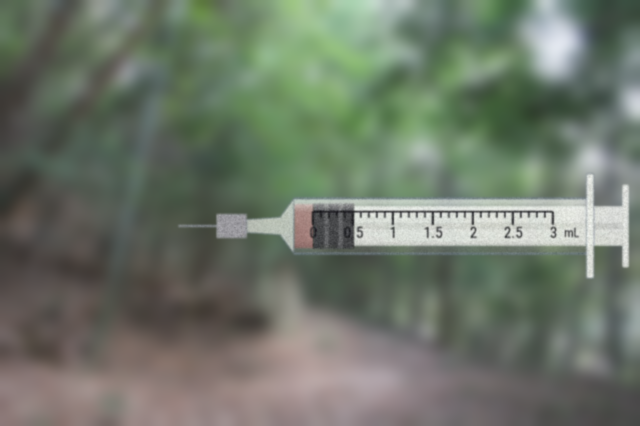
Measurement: 0 mL
